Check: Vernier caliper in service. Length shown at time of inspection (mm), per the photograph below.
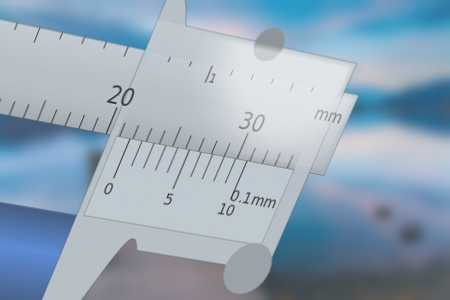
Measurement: 21.8 mm
